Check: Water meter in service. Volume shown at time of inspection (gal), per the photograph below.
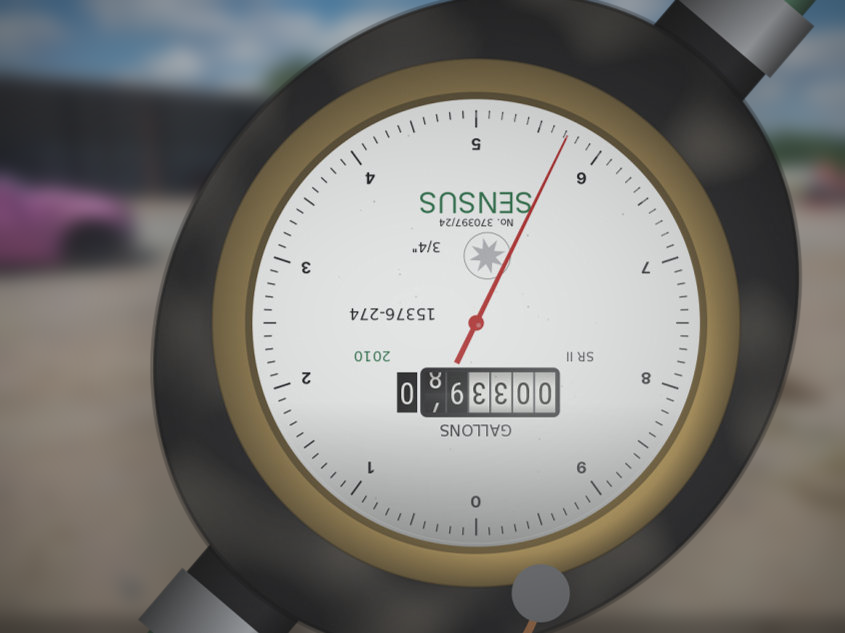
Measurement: 33975.7 gal
